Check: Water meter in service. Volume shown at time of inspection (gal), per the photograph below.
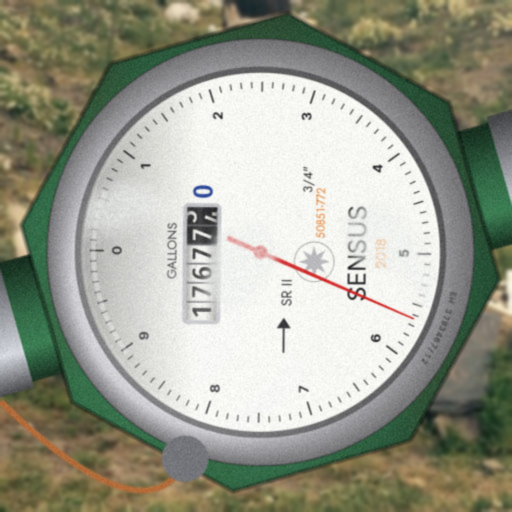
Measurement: 1767735.6 gal
